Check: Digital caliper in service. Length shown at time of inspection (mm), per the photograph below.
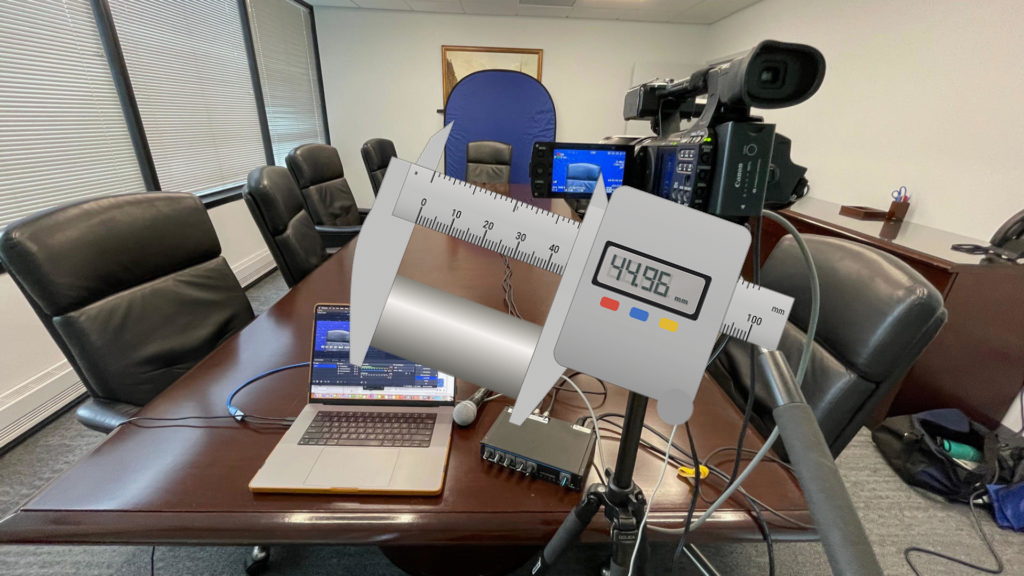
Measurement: 44.96 mm
